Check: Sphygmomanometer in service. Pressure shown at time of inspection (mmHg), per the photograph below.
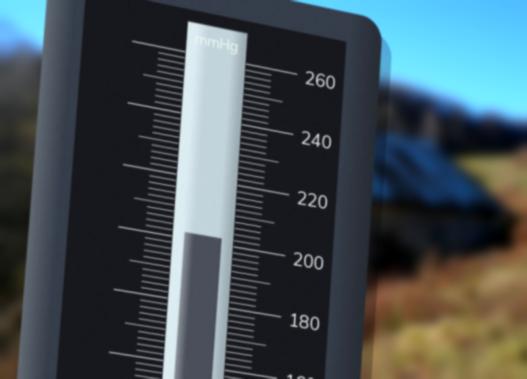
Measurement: 202 mmHg
